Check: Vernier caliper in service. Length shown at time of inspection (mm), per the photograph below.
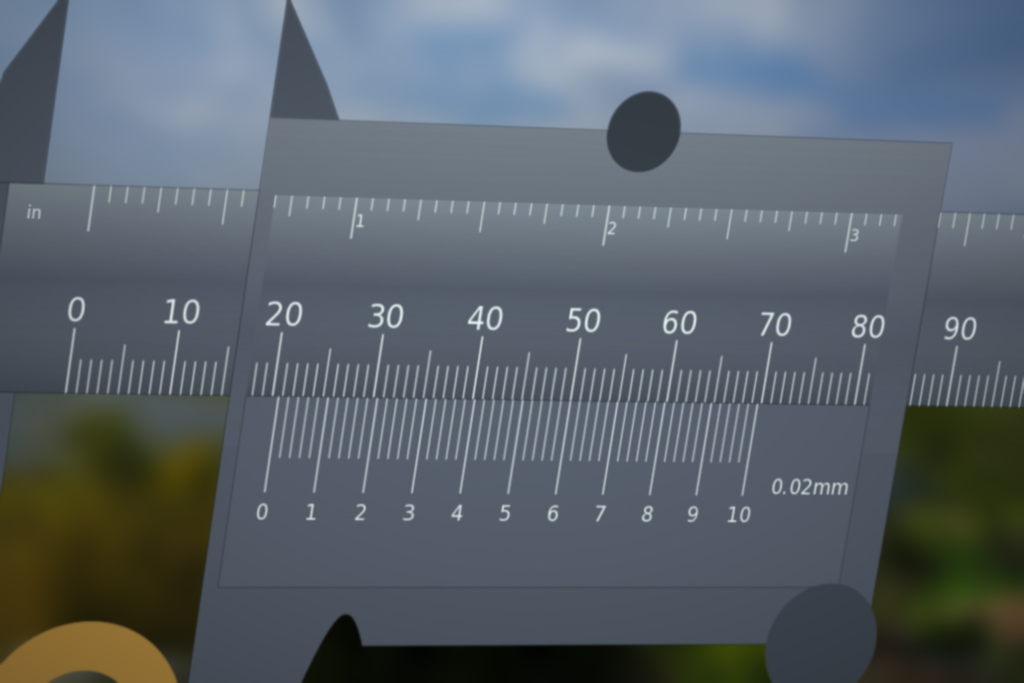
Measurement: 20.6 mm
